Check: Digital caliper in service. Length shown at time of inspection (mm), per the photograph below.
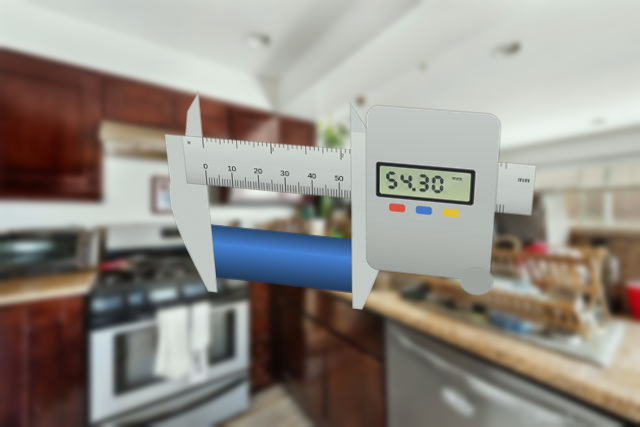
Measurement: 54.30 mm
